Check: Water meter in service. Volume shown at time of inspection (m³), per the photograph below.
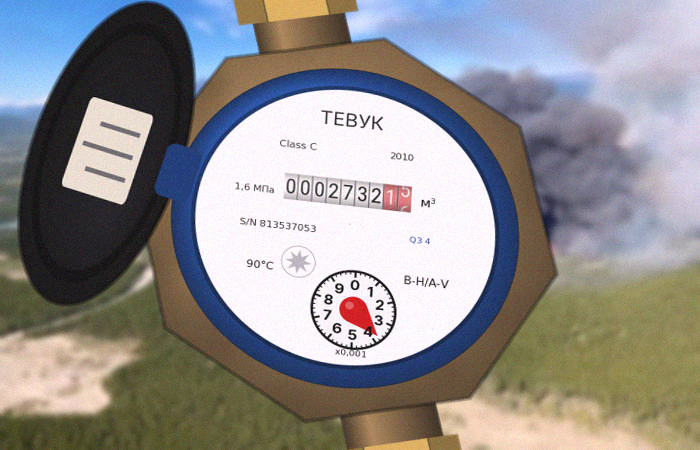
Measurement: 2732.153 m³
